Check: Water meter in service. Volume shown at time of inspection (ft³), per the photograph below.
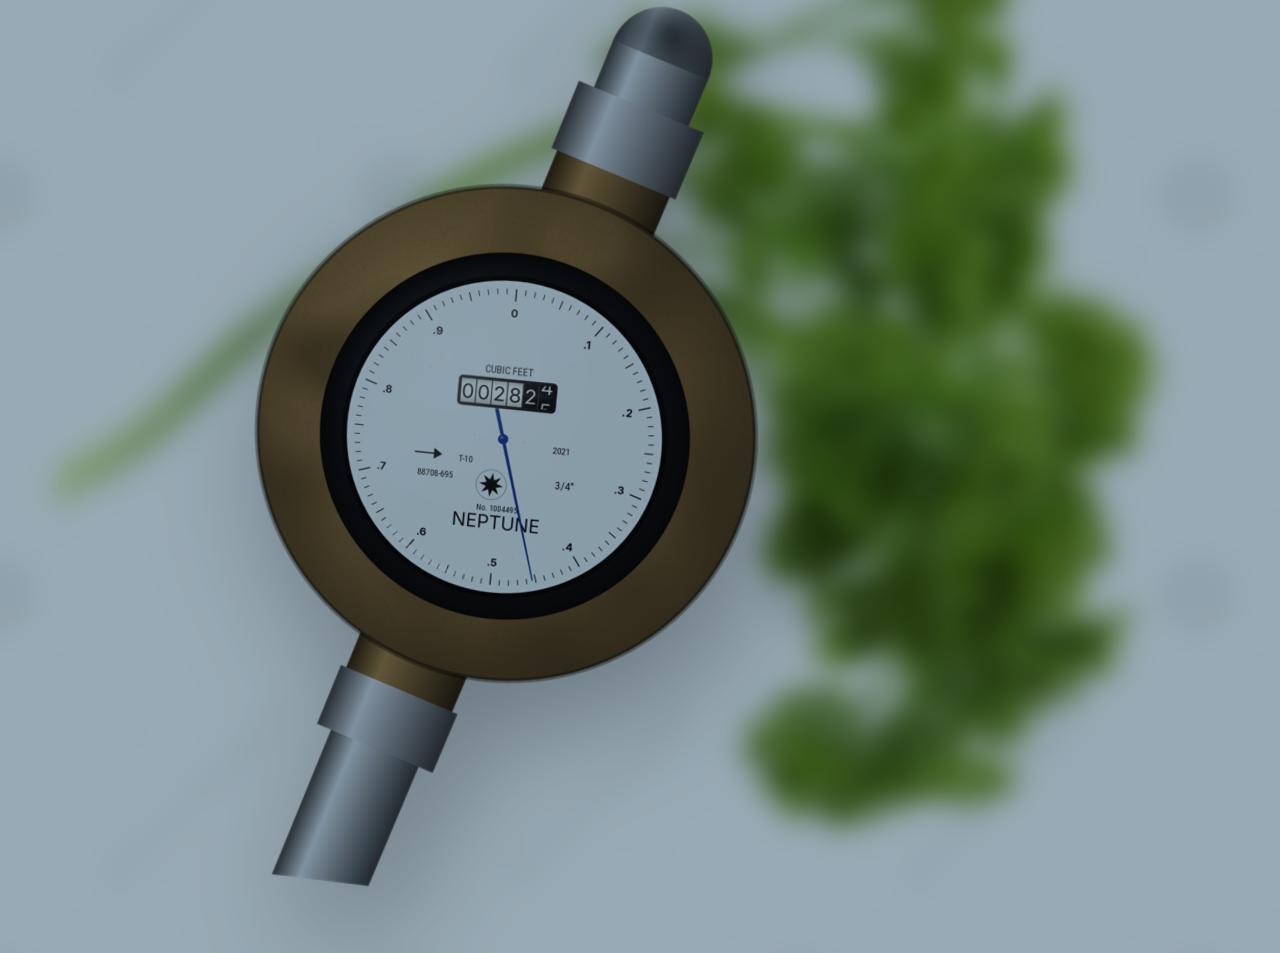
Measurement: 2824.45 ft³
